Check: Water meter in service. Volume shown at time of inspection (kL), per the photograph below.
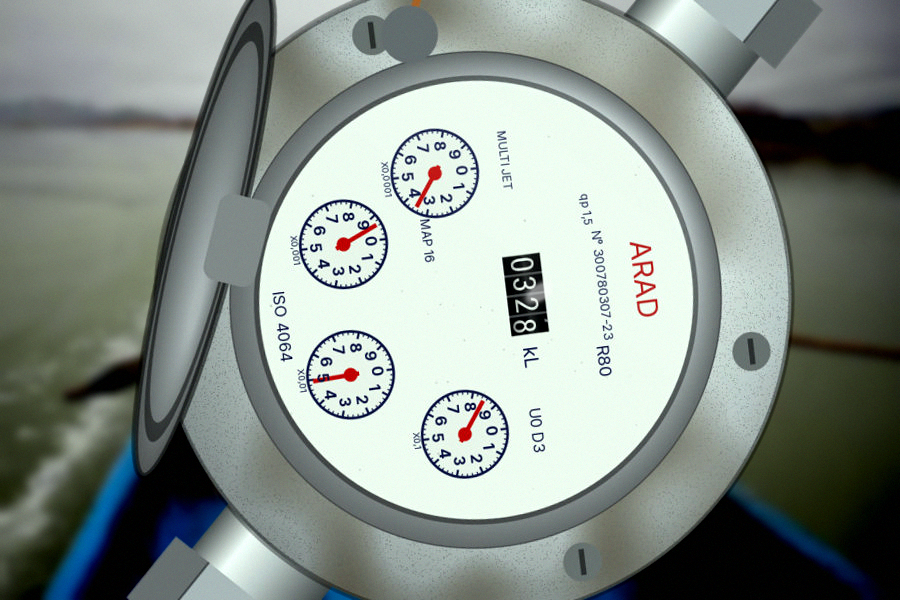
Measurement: 327.8493 kL
